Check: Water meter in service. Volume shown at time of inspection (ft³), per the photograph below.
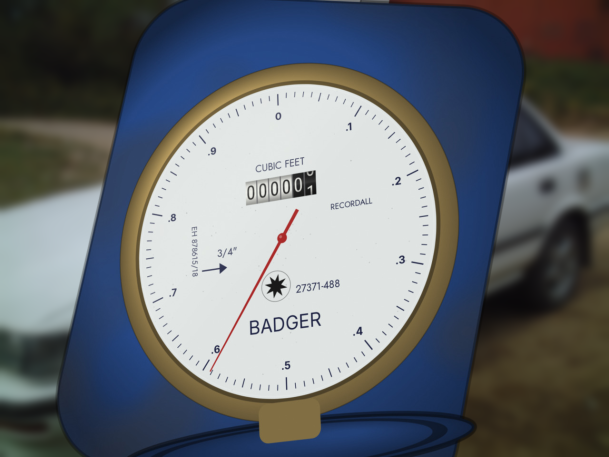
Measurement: 0.59 ft³
